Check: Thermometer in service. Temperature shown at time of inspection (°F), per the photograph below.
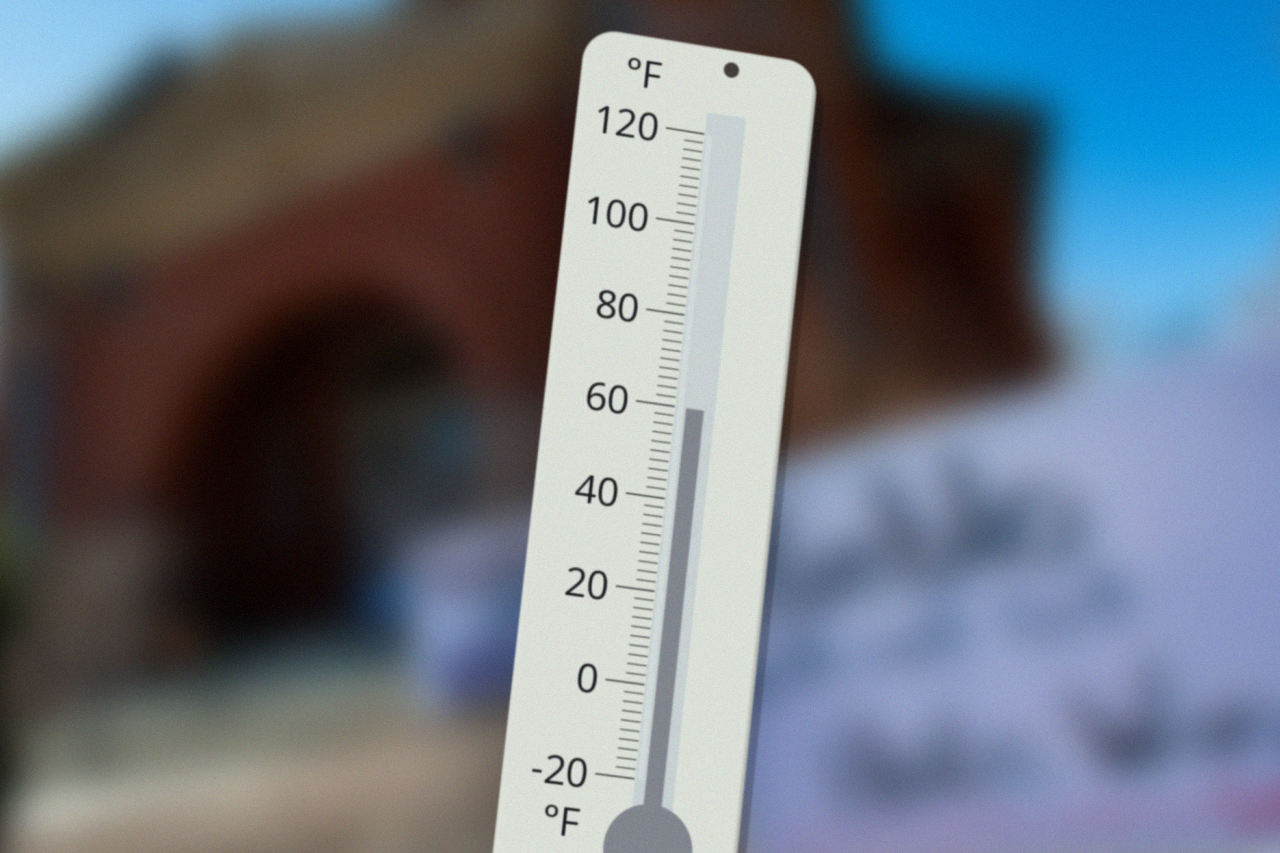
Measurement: 60 °F
